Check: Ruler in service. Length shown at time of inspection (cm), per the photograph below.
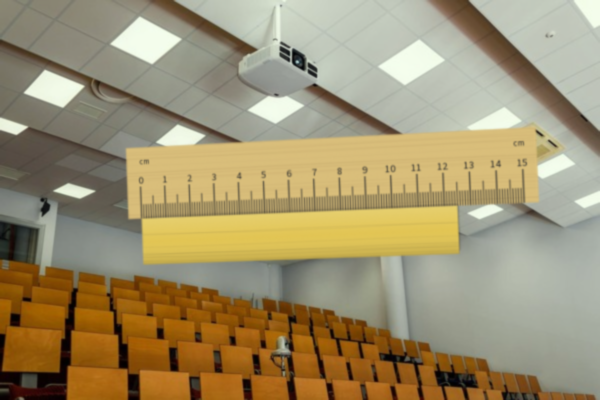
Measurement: 12.5 cm
